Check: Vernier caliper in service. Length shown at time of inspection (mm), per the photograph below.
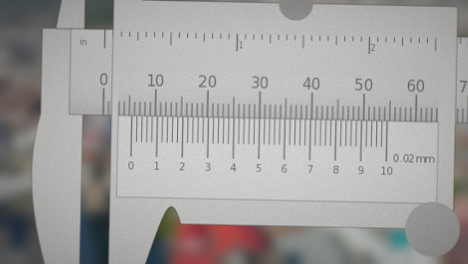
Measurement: 5.5 mm
